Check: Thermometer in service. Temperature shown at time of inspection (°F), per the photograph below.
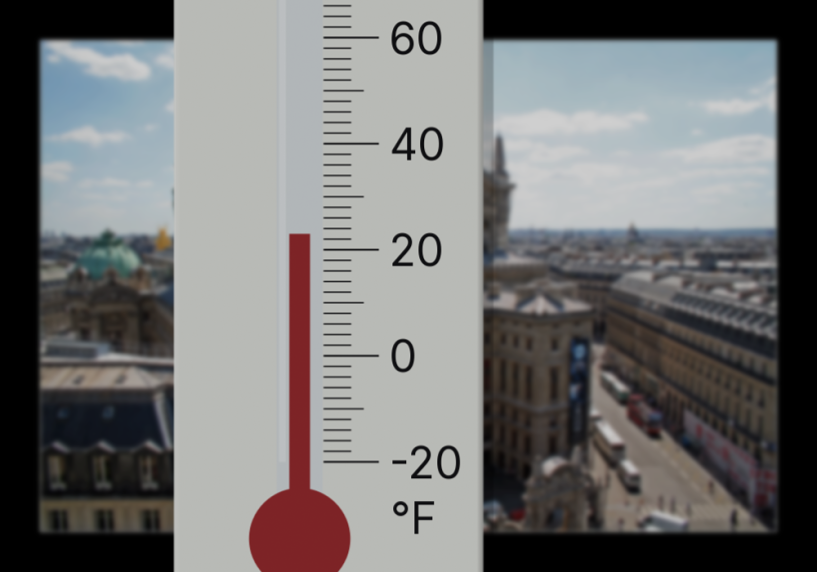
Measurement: 23 °F
